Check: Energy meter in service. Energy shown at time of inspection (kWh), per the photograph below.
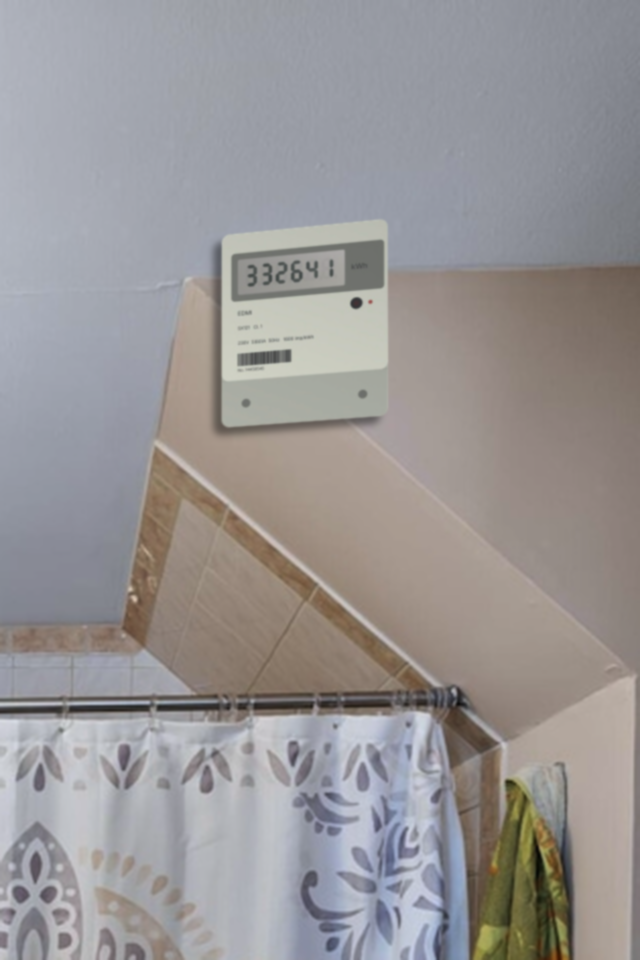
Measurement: 332641 kWh
